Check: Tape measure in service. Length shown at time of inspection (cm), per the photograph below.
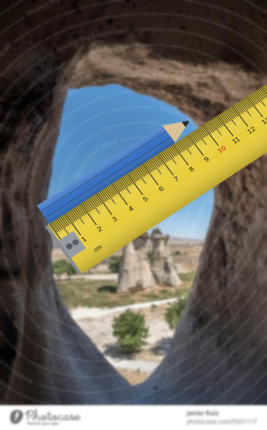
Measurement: 9.5 cm
